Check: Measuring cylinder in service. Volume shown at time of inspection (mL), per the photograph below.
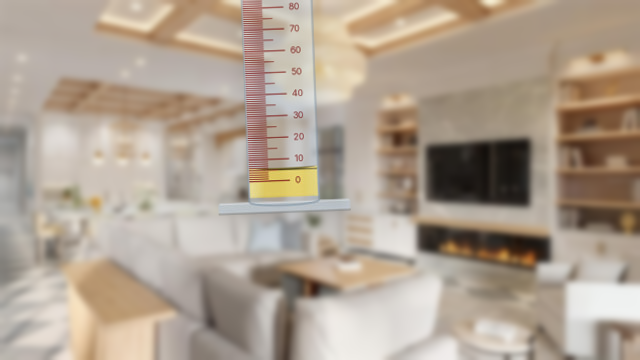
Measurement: 5 mL
